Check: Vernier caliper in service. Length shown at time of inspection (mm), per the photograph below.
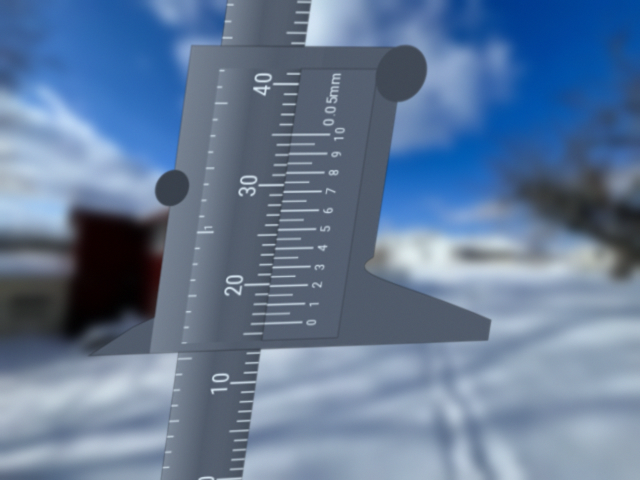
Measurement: 16.0 mm
